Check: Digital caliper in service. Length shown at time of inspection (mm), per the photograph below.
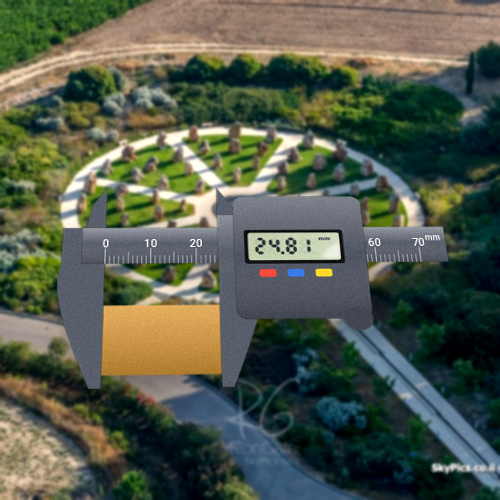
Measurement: 24.81 mm
